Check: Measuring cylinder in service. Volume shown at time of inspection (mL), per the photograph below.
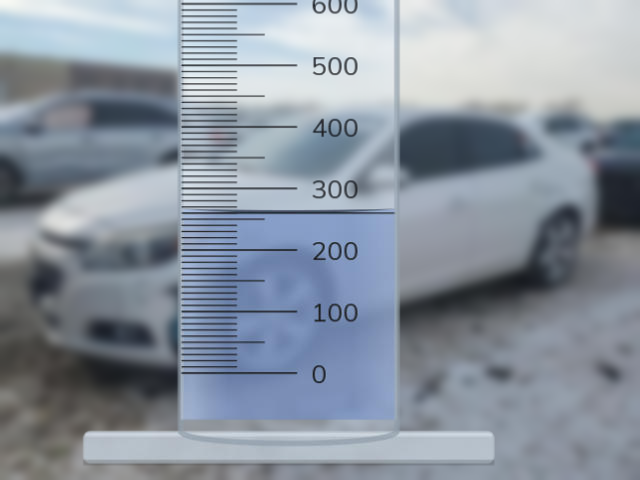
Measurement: 260 mL
